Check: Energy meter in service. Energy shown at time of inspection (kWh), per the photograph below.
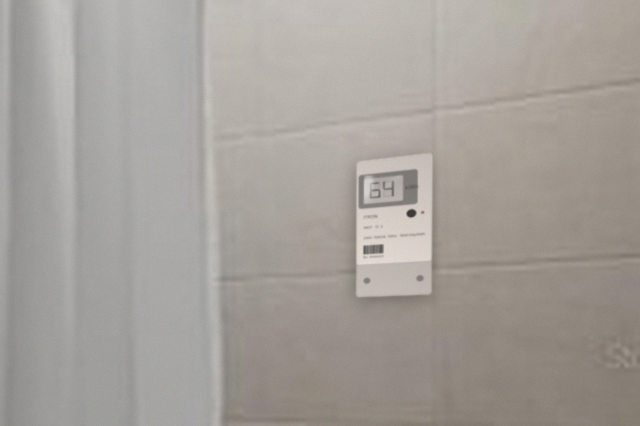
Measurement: 64 kWh
